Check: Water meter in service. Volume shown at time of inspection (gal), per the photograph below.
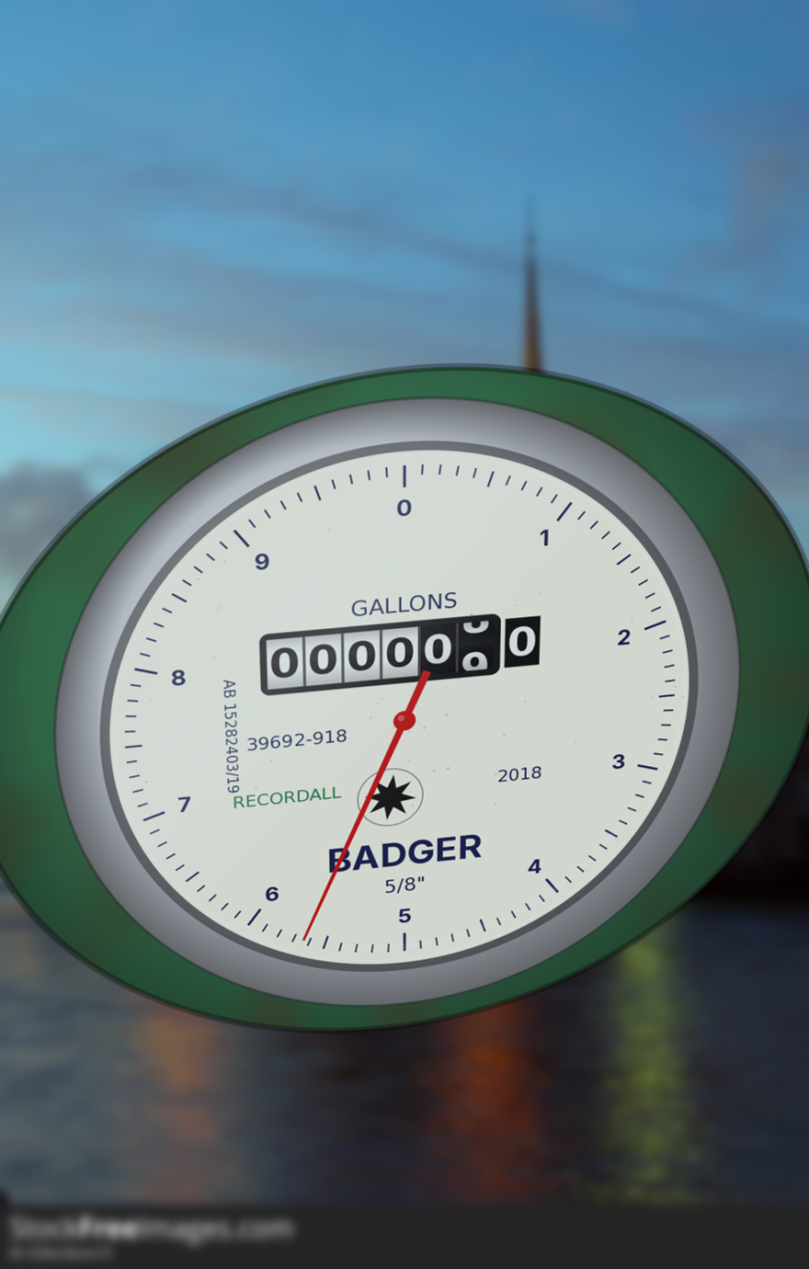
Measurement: 85.6 gal
